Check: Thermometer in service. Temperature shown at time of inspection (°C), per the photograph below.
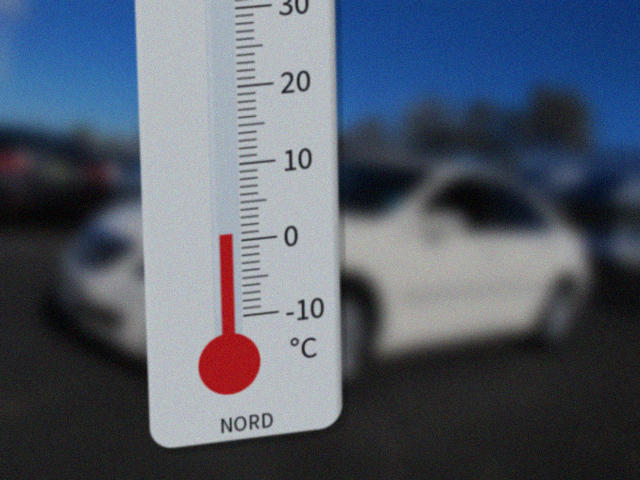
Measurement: 1 °C
